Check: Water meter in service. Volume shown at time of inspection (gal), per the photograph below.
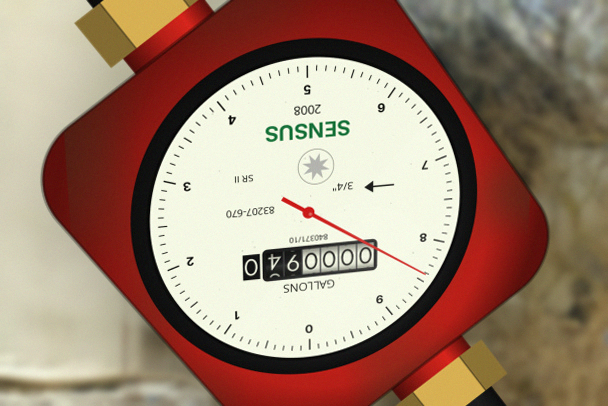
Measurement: 938.4 gal
